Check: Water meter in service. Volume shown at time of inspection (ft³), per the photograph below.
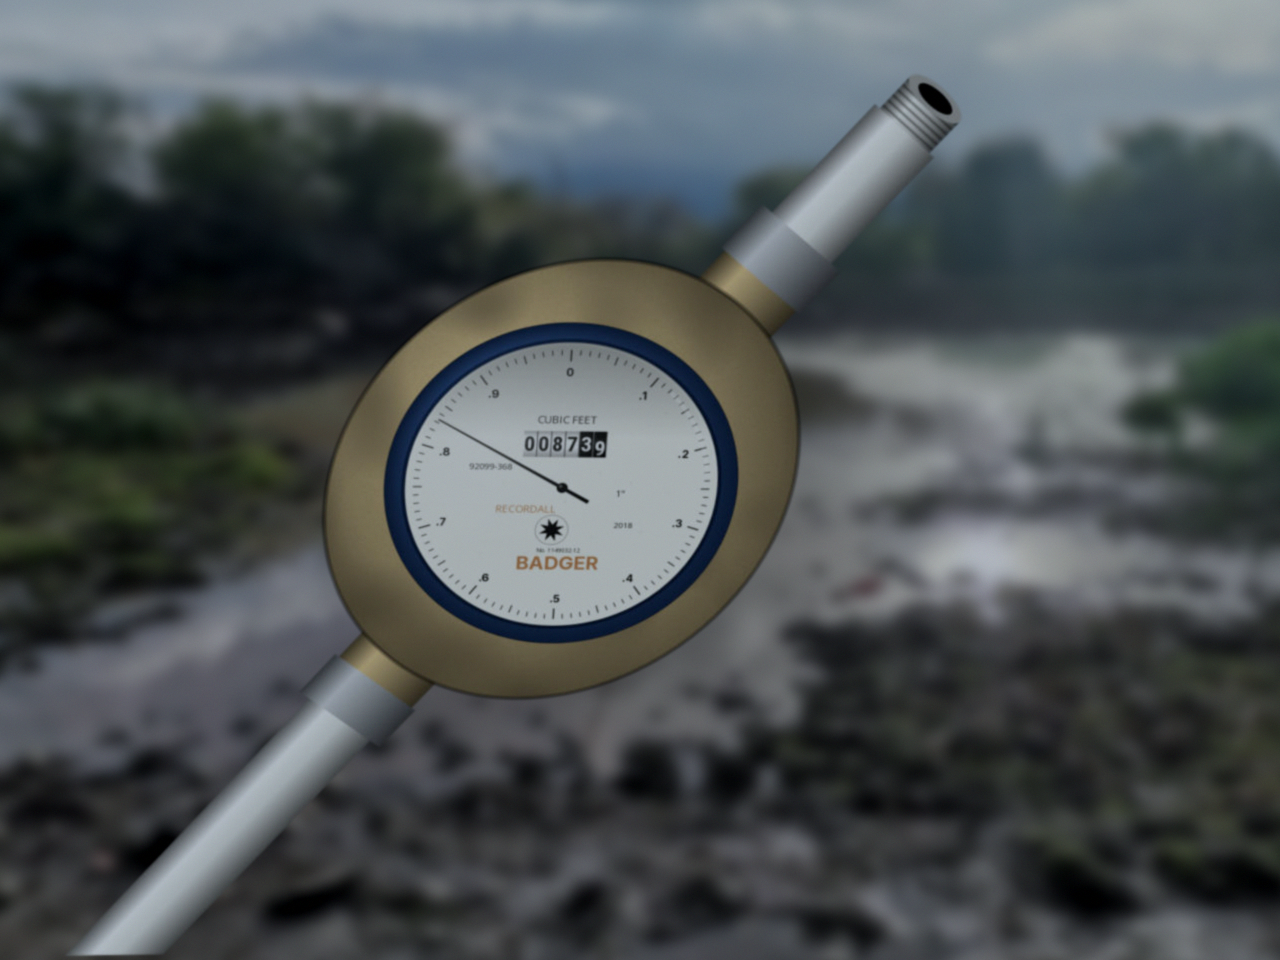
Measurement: 8738.83 ft³
